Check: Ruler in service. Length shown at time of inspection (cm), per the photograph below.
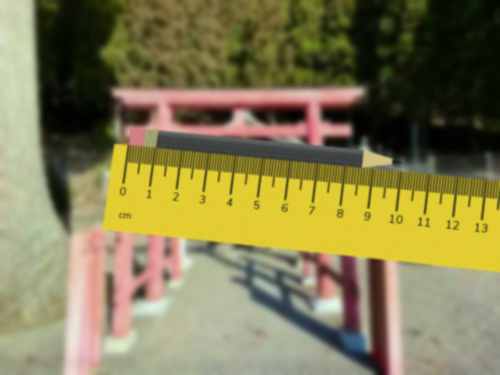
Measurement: 10 cm
